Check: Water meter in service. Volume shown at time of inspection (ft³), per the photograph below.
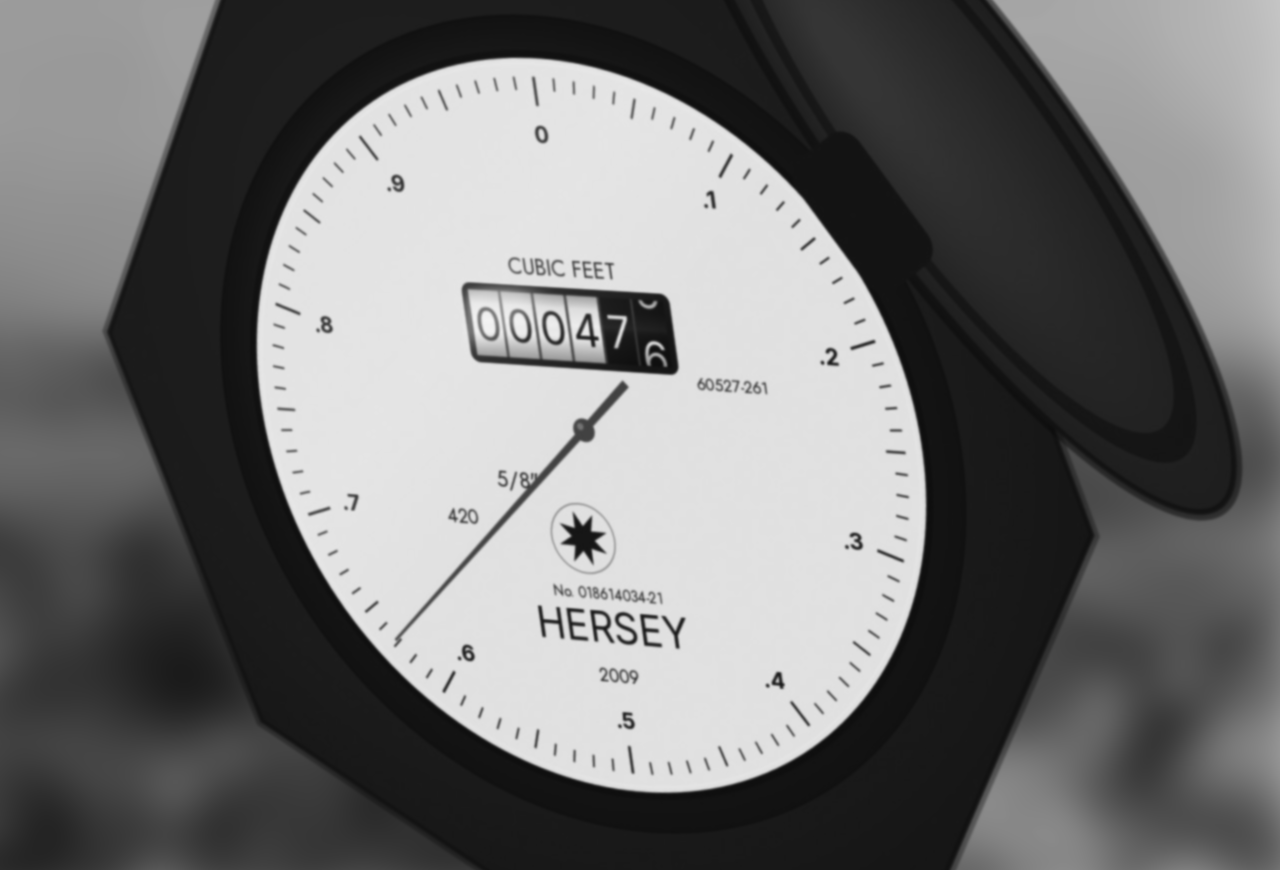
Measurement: 475.63 ft³
